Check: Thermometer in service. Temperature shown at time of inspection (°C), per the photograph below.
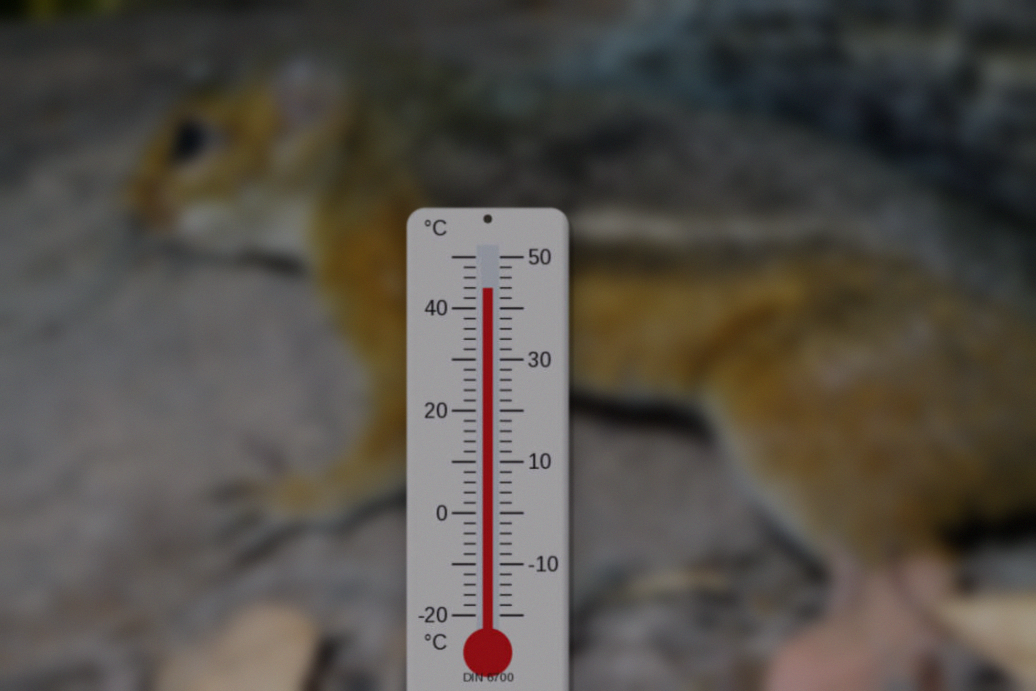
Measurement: 44 °C
